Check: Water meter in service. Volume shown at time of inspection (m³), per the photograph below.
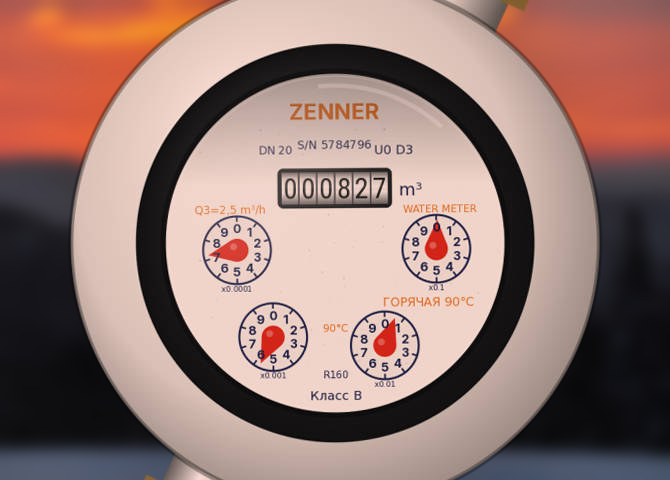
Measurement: 827.0057 m³
